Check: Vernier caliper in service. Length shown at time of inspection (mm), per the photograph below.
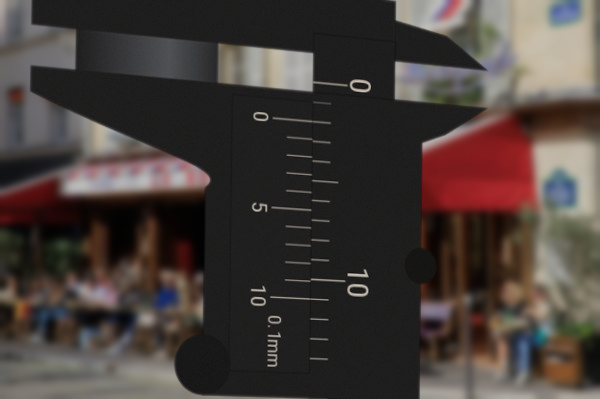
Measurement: 2.0 mm
